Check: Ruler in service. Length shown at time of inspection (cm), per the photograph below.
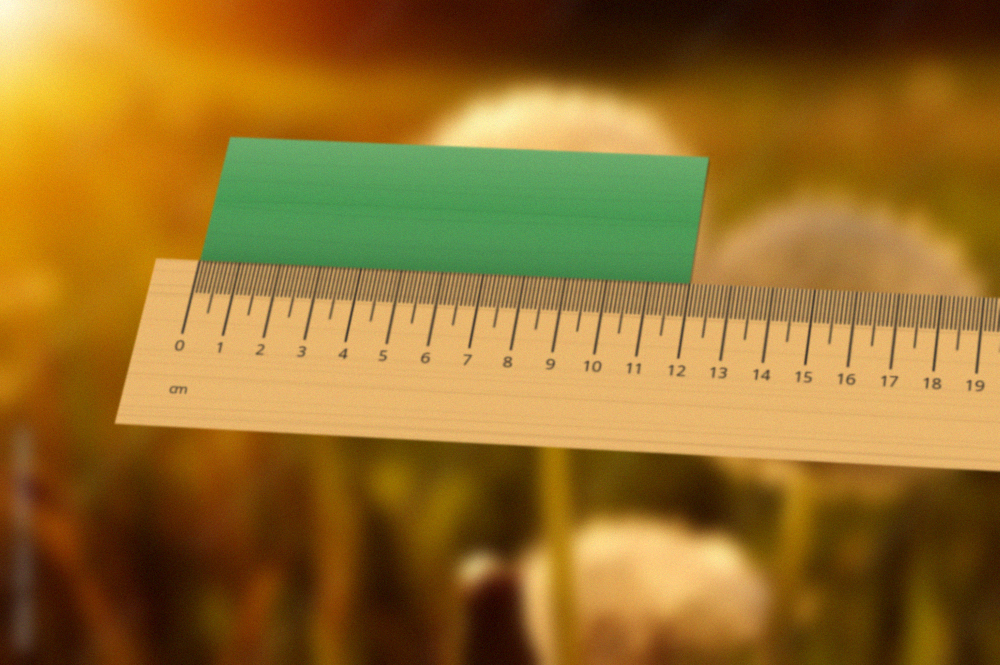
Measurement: 12 cm
